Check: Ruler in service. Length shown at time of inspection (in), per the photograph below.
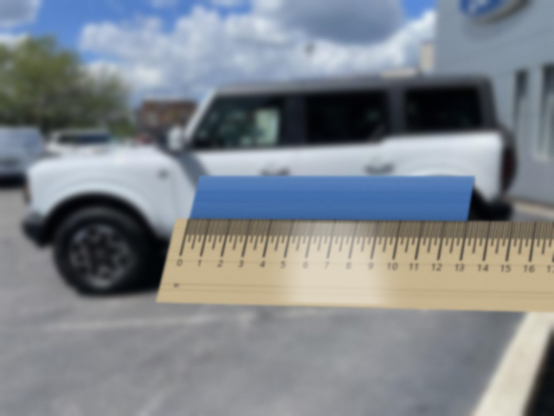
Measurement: 13 in
